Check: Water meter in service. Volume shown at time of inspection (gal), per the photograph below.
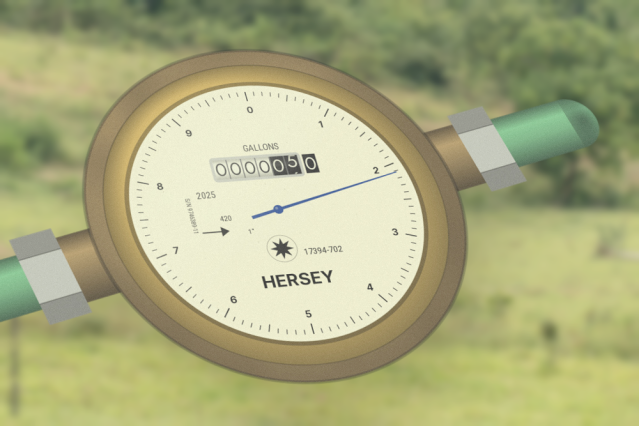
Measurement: 52.1 gal
